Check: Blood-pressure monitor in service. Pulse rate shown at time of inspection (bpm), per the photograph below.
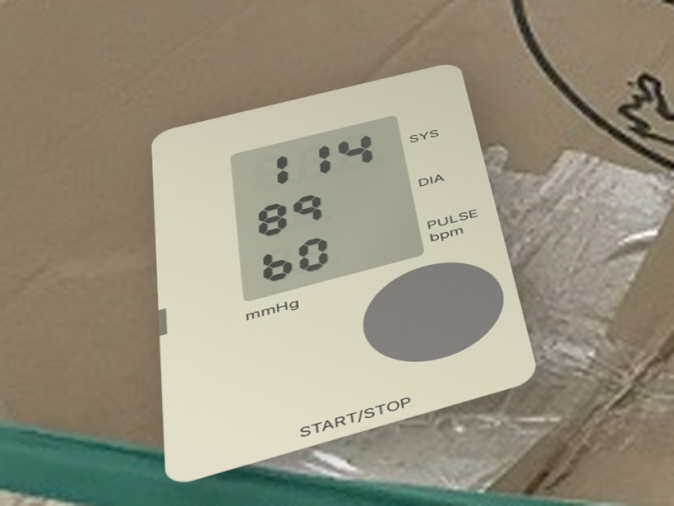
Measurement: 60 bpm
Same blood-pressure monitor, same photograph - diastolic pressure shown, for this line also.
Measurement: 89 mmHg
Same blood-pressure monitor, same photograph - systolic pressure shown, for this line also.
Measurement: 114 mmHg
